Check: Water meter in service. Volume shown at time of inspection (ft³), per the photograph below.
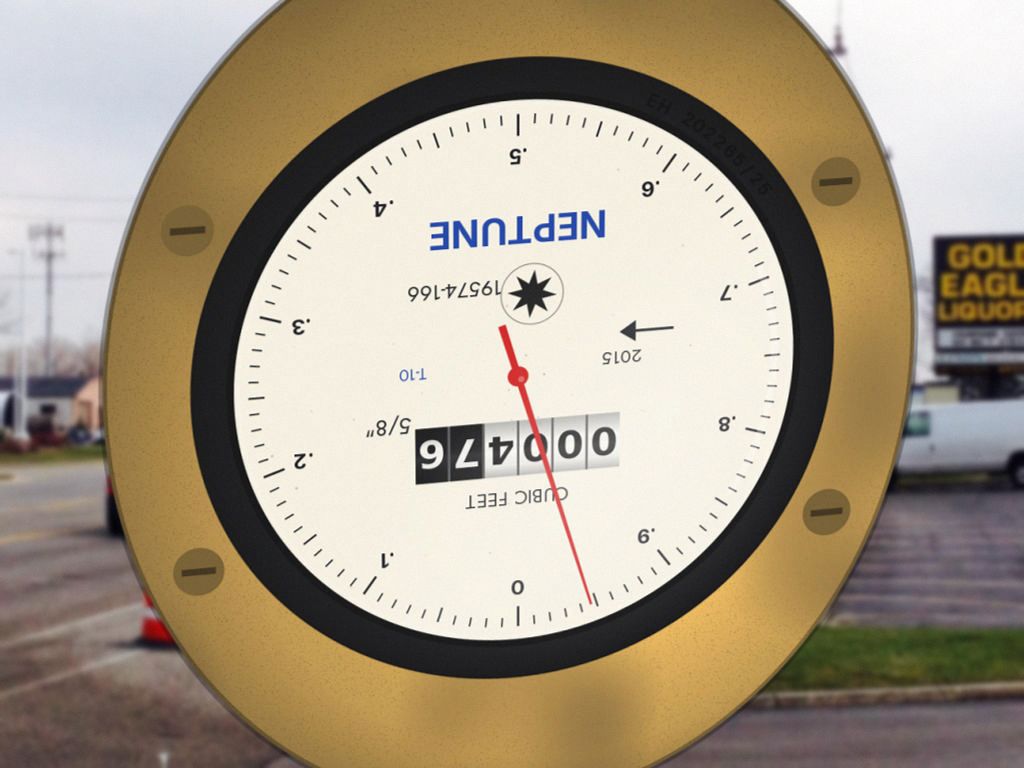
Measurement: 475.95 ft³
